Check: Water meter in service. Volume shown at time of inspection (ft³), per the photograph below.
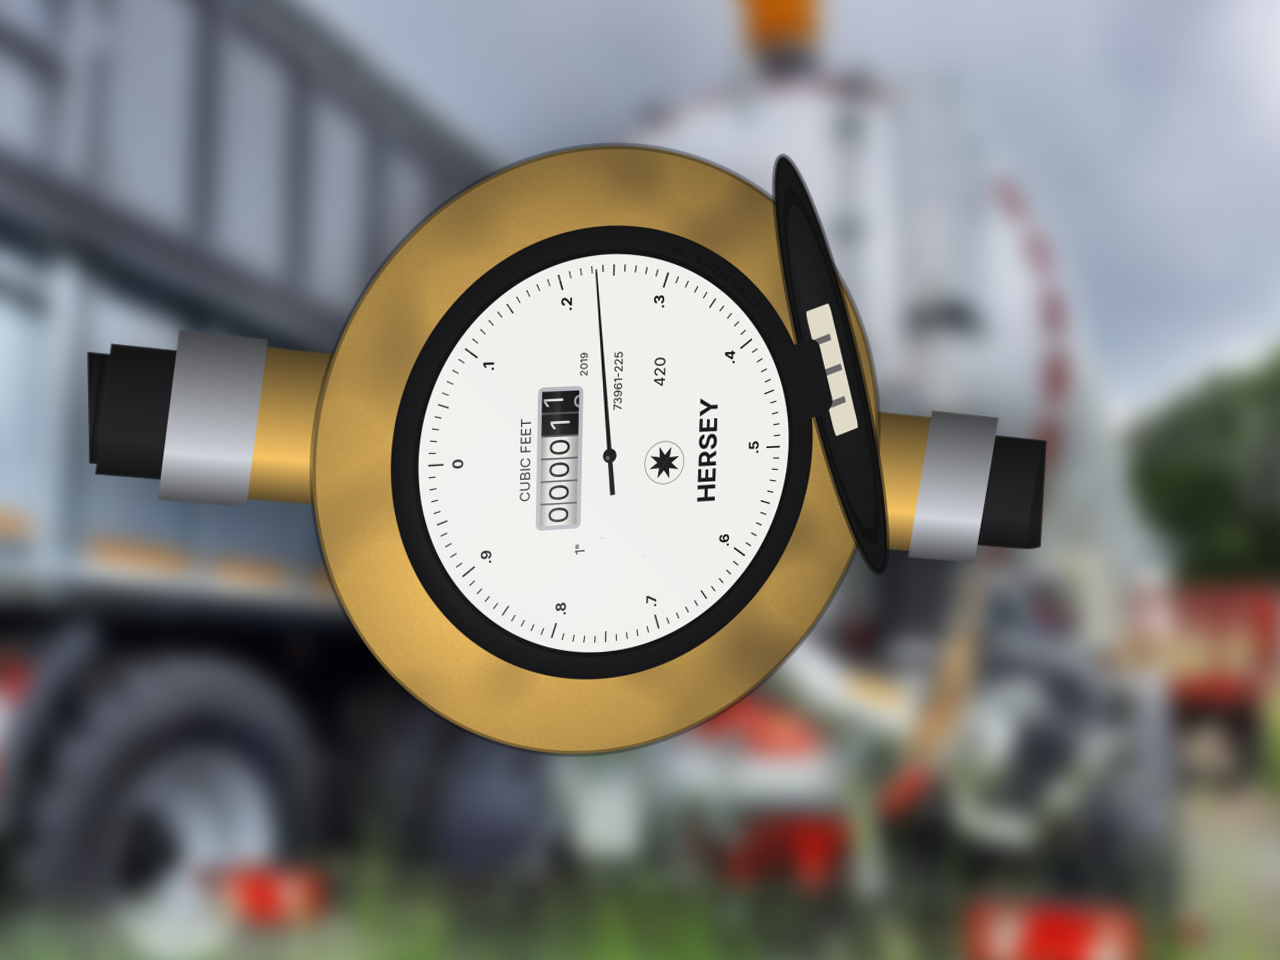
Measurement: 11.23 ft³
